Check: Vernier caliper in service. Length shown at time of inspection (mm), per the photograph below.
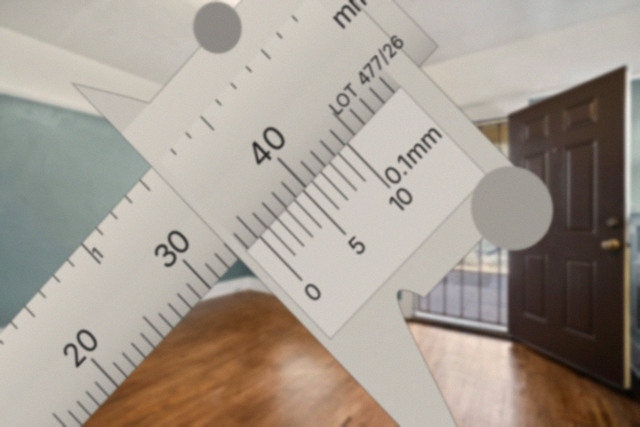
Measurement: 35.2 mm
